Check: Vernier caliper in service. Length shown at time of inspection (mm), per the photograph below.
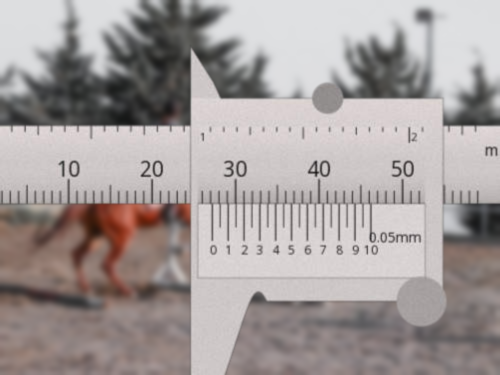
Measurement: 27.2 mm
